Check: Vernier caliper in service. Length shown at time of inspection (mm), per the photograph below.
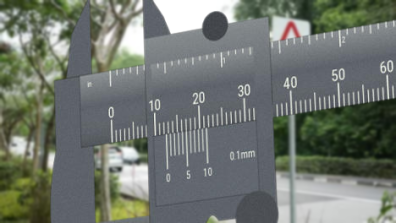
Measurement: 12.5 mm
